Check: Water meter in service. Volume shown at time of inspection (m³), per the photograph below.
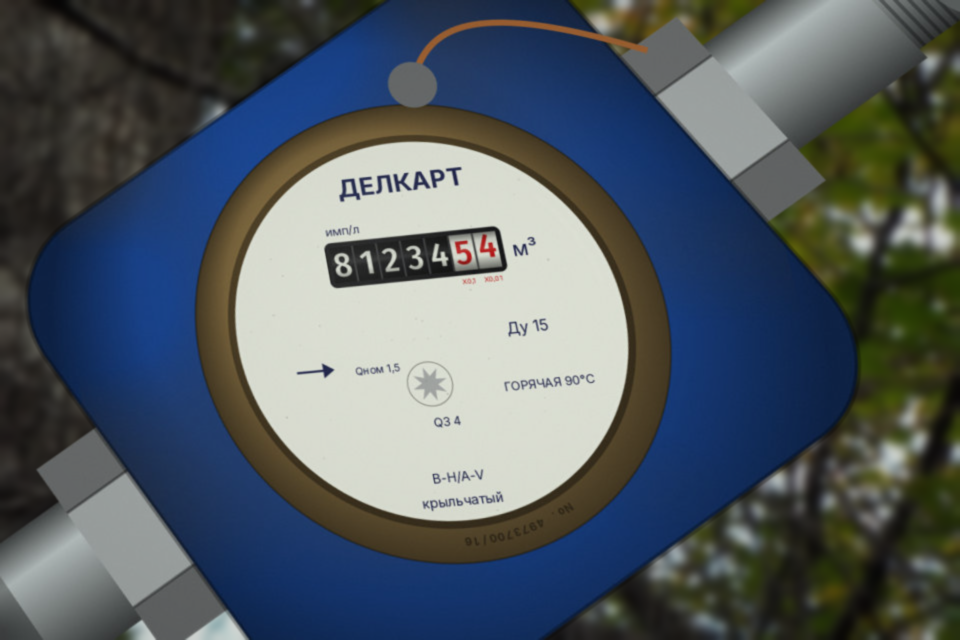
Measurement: 81234.54 m³
